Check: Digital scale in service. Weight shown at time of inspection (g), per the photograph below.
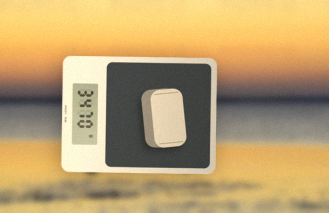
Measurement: 3470 g
